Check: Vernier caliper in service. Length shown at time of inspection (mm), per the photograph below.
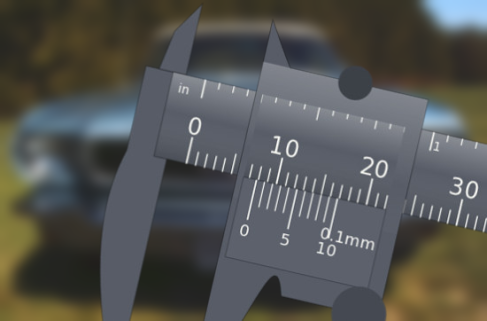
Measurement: 7.8 mm
